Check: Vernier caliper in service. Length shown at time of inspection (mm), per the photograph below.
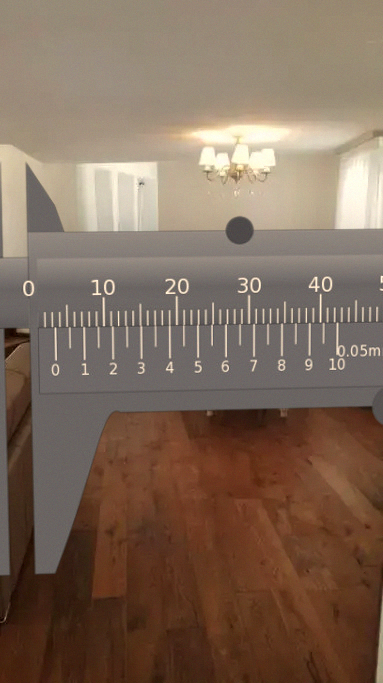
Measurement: 3.4 mm
